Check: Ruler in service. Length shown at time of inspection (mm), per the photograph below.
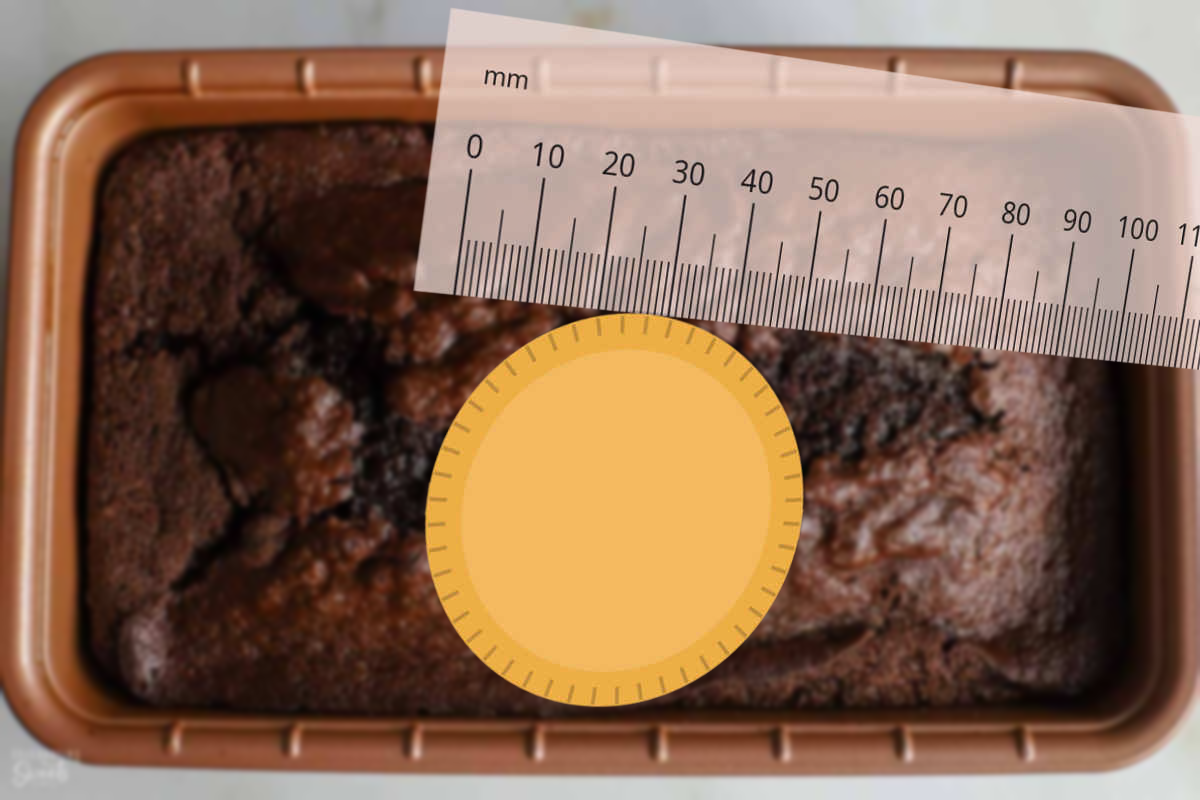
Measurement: 54 mm
